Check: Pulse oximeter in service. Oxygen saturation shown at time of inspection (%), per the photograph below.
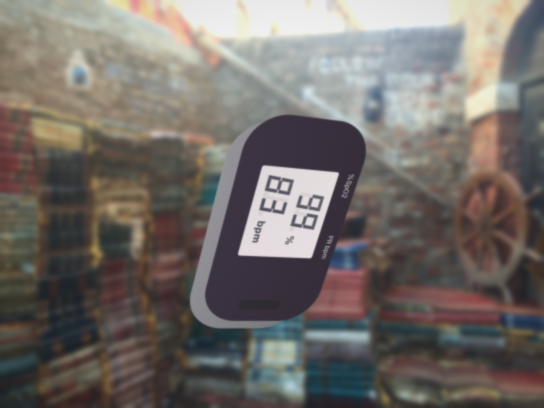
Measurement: 99 %
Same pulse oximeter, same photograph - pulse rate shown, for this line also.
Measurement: 83 bpm
